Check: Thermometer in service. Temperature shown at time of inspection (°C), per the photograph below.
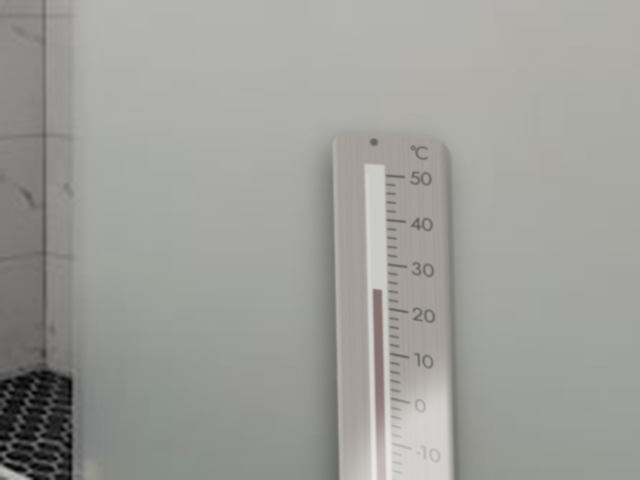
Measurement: 24 °C
